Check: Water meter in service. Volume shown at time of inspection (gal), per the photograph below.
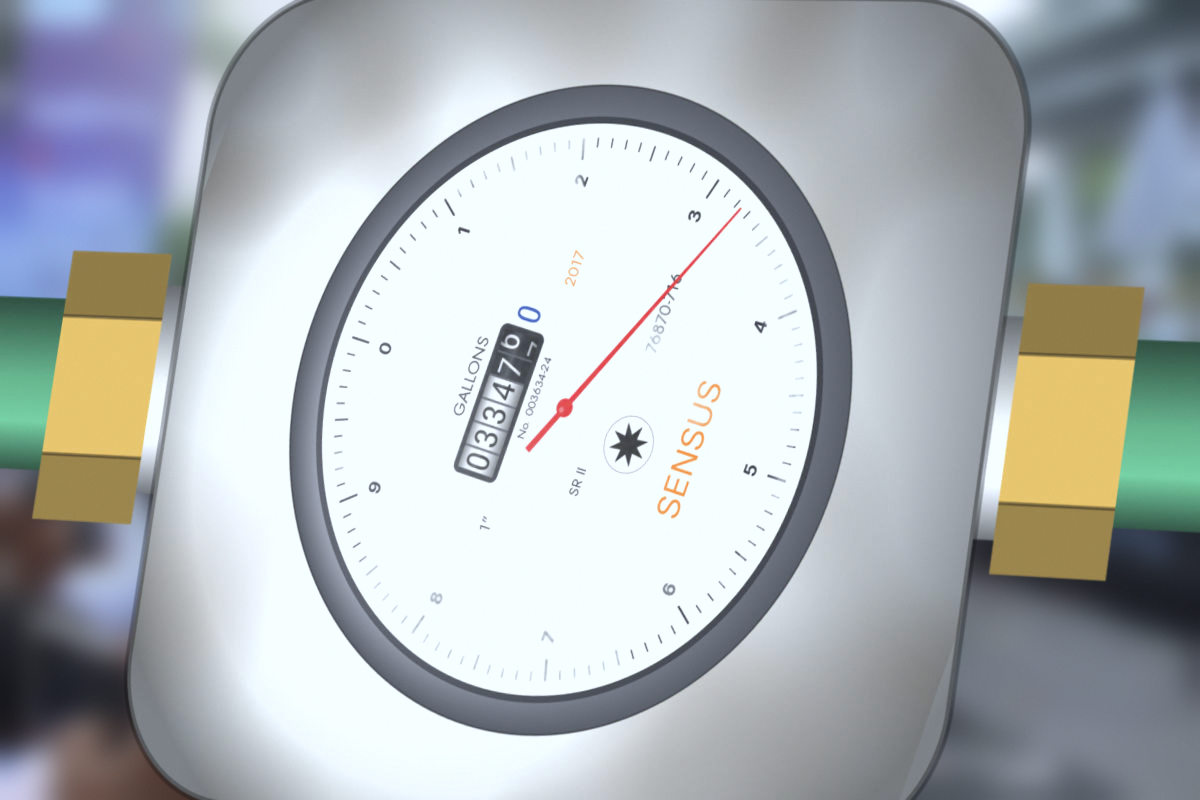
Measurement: 334763.2 gal
